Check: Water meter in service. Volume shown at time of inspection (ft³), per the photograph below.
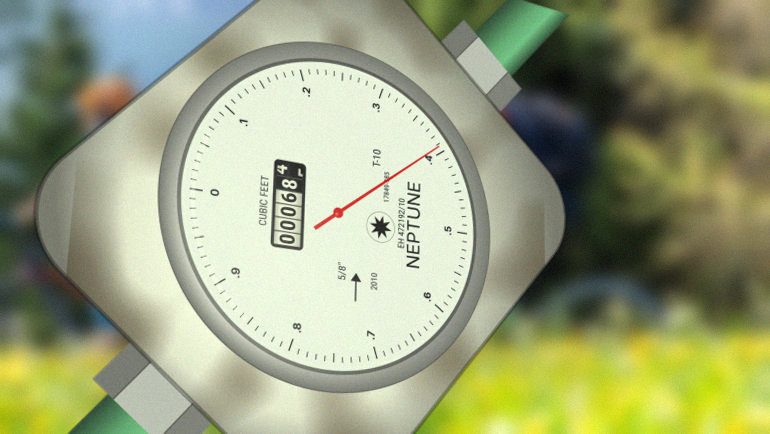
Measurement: 684.39 ft³
